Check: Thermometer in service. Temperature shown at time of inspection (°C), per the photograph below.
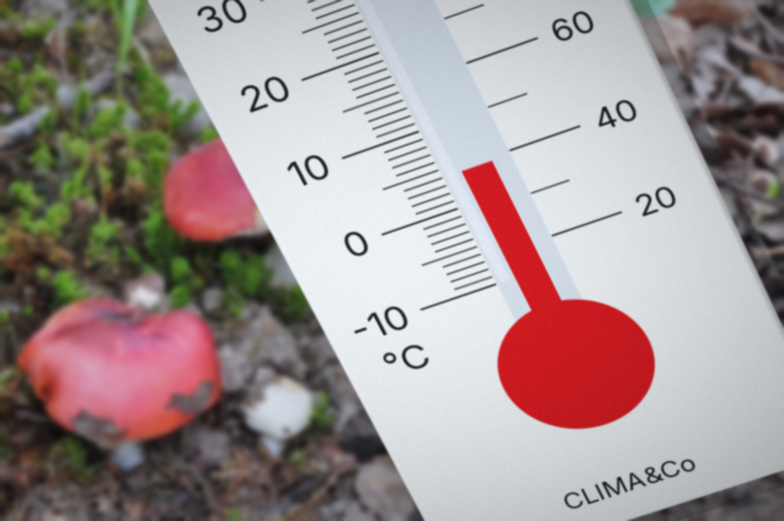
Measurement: 4 °C
